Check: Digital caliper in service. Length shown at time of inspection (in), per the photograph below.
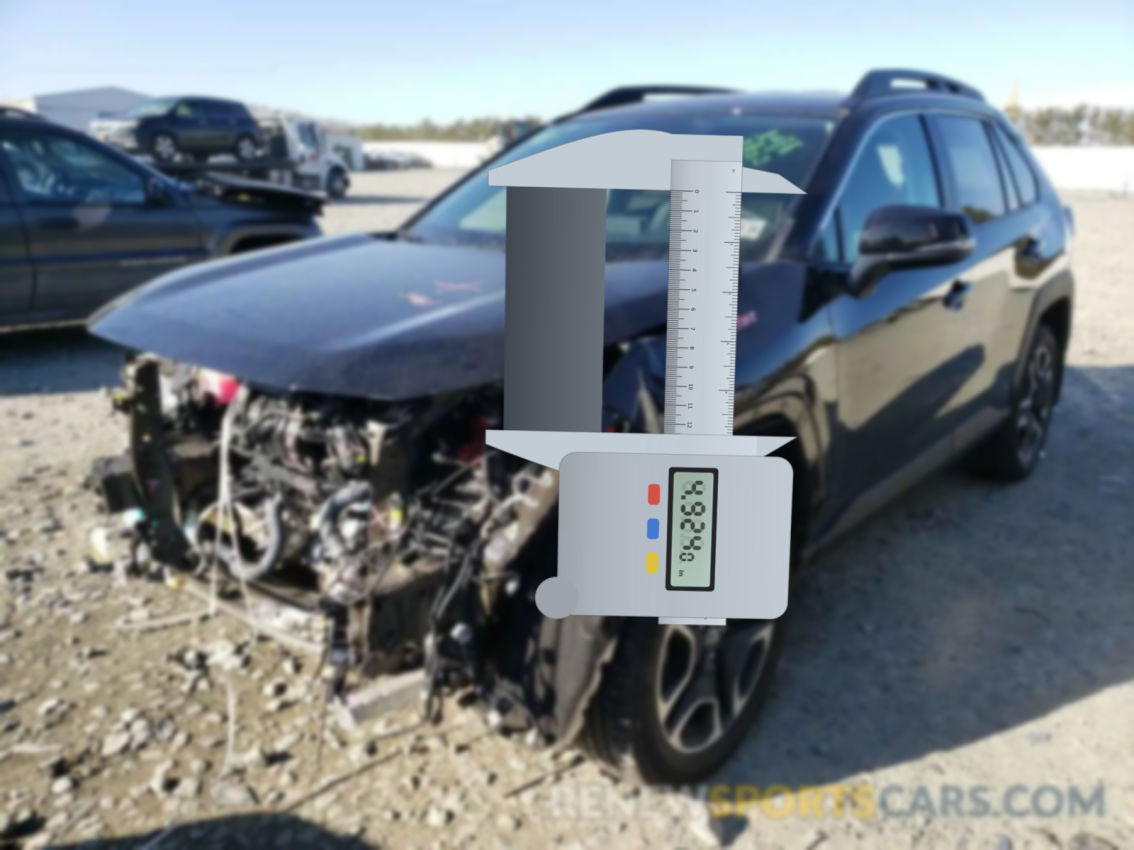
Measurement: 4.9240 in
